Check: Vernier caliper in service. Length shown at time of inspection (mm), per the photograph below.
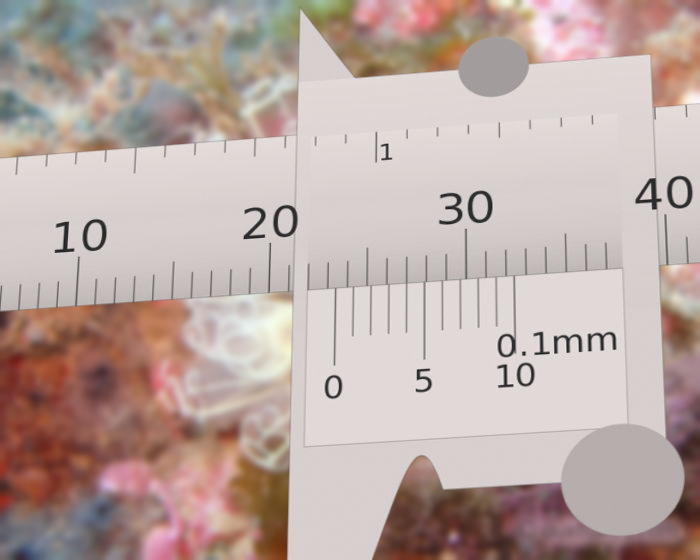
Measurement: 23.4 mm
